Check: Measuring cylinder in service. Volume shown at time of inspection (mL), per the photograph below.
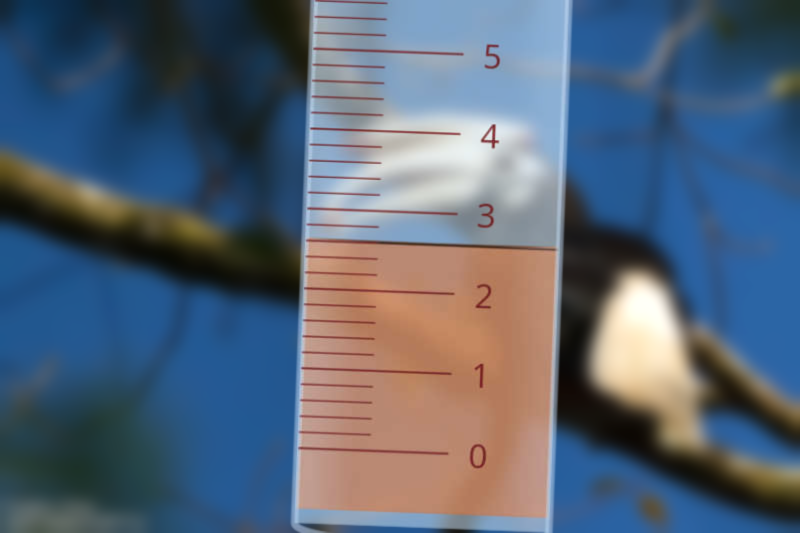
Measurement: 2.6 mL
